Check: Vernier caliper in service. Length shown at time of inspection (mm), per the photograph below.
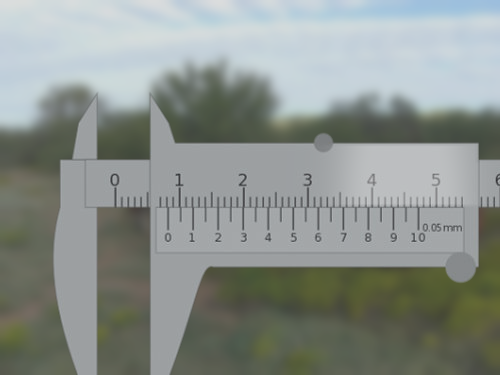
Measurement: 8.2 mm
